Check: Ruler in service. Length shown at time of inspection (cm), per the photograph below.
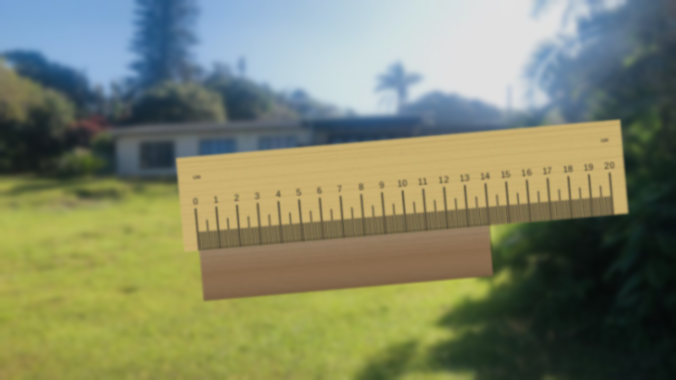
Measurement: 14 cm
